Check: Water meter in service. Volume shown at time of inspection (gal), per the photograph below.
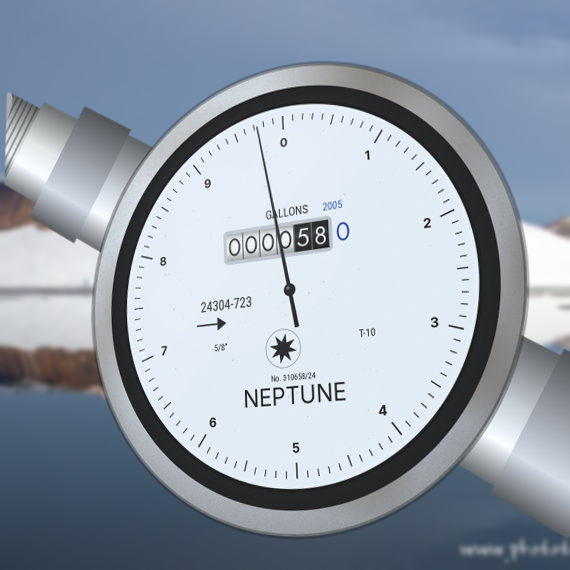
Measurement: 579.7 gal
